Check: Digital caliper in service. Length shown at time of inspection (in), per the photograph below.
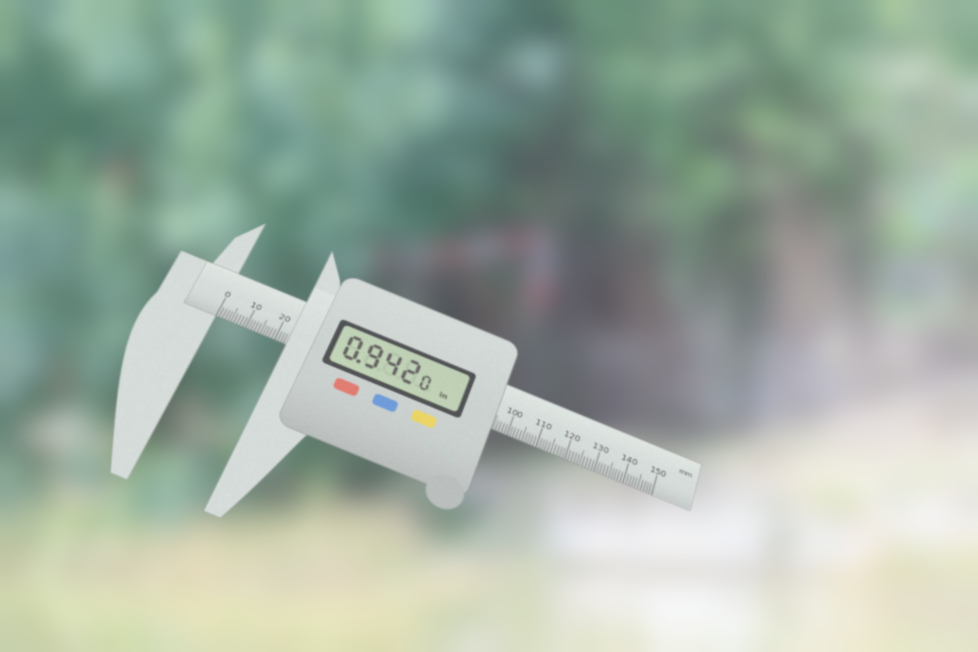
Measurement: 0.9420 in
